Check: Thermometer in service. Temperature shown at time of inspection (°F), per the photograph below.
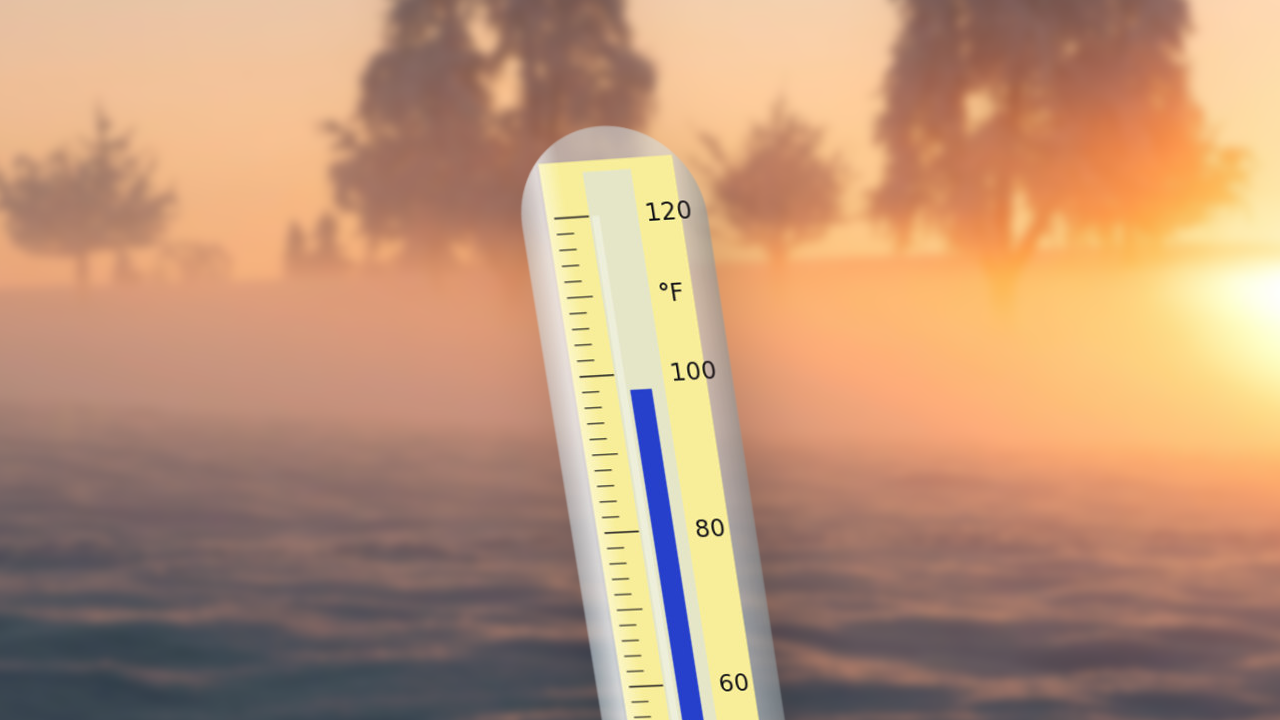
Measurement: 98 °F
